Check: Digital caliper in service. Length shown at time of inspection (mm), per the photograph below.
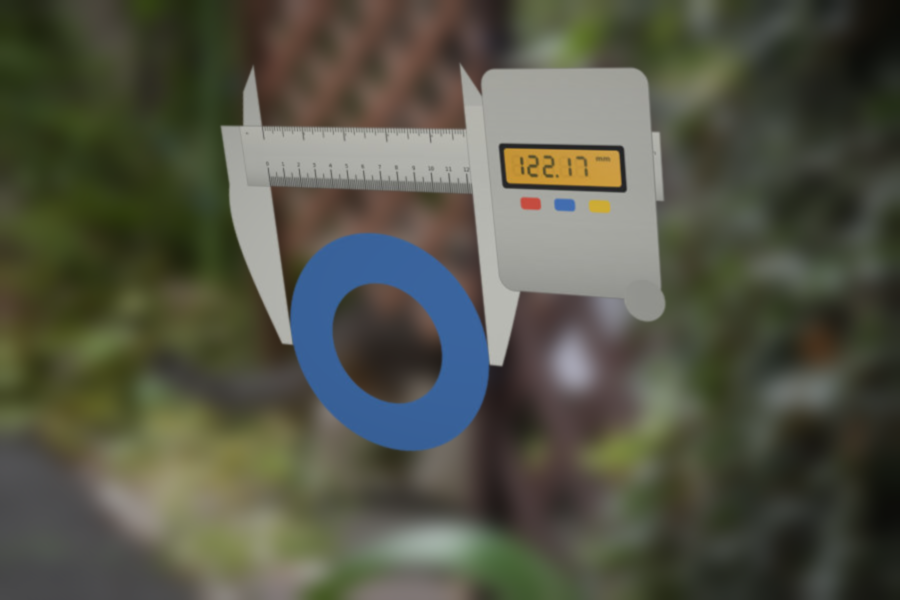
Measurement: 122.17 mm
